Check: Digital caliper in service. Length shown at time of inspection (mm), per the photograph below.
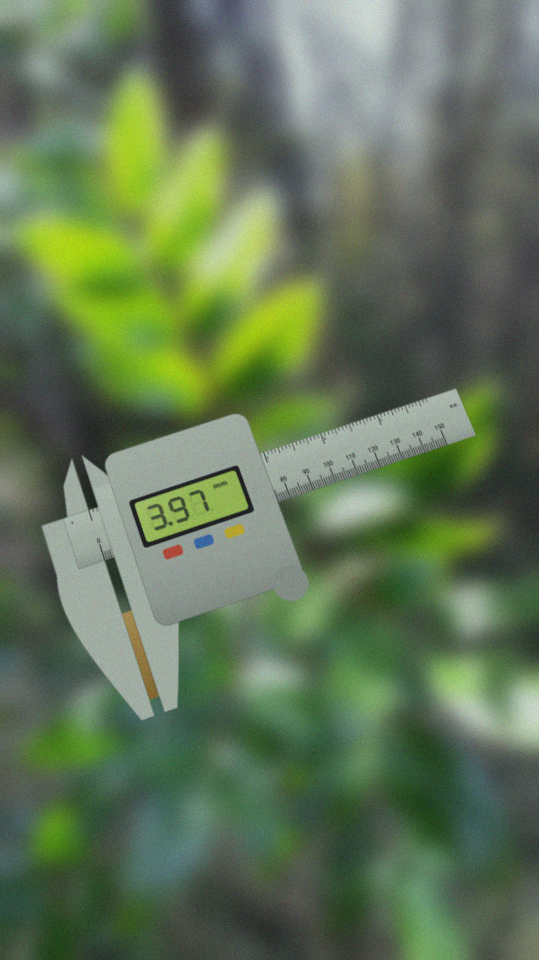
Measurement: 3.97 mm
